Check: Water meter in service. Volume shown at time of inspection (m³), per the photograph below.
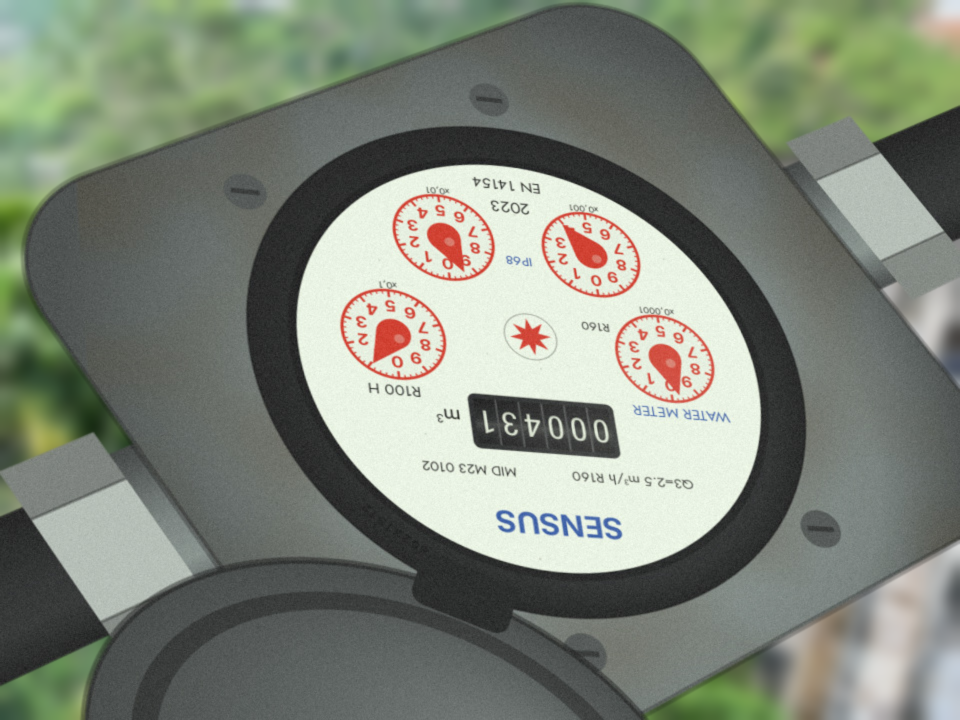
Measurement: 431.0939 m³
